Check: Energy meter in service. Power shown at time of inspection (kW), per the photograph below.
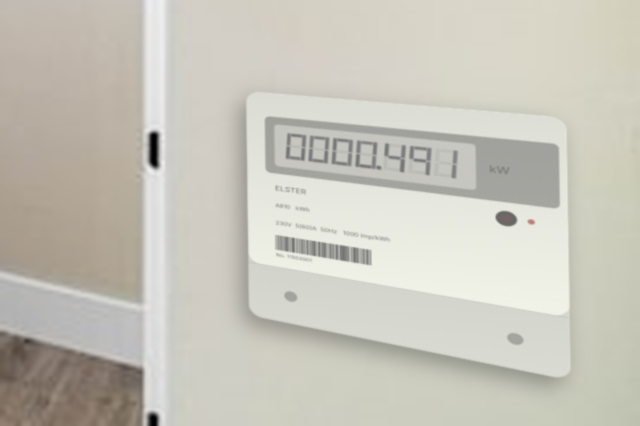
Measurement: 0.491 kW
